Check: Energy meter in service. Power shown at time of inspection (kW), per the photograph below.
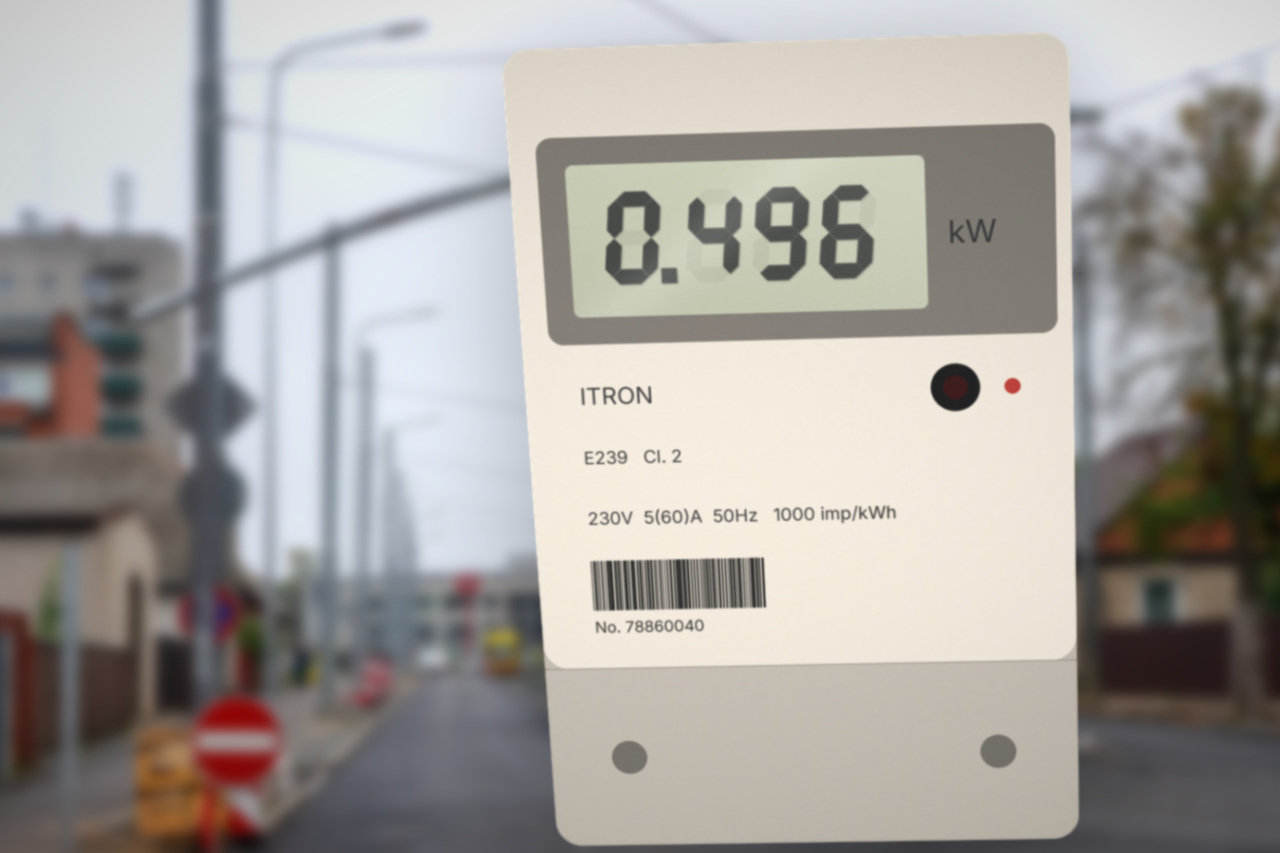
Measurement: 0.496 kW
